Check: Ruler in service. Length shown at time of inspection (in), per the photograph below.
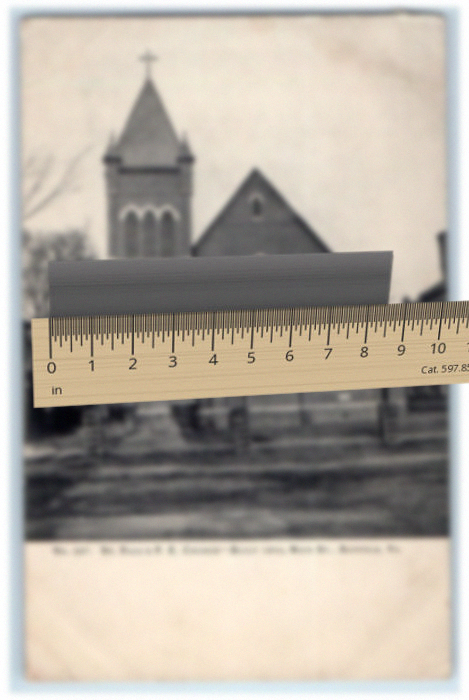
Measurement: 8.5 in
